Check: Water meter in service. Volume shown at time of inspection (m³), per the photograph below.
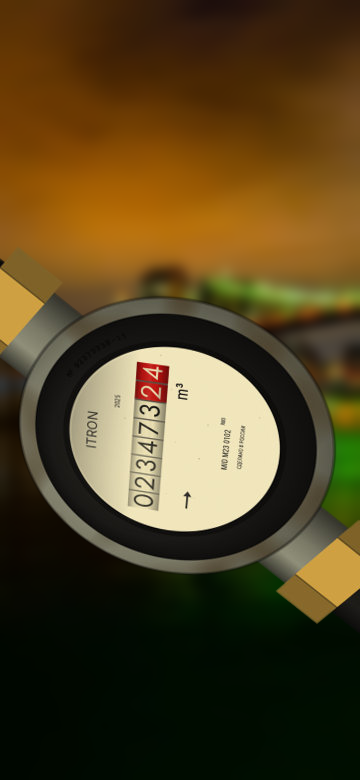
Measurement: 23473.24 m³
